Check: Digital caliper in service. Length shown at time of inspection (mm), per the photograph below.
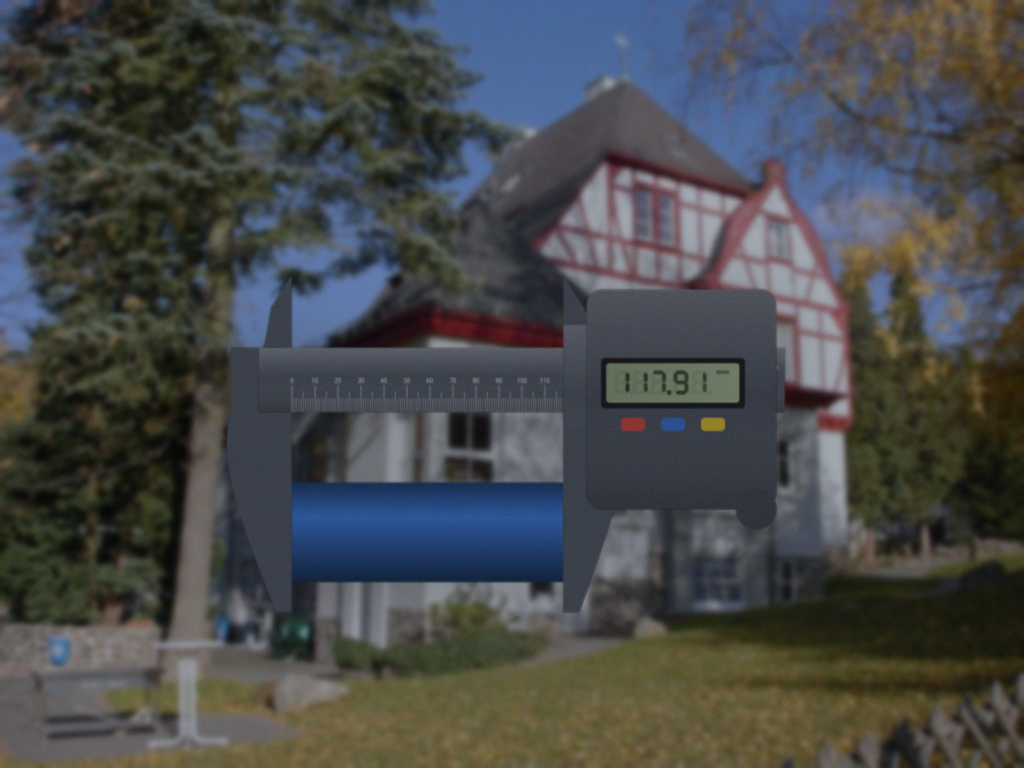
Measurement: 117.91 mm
